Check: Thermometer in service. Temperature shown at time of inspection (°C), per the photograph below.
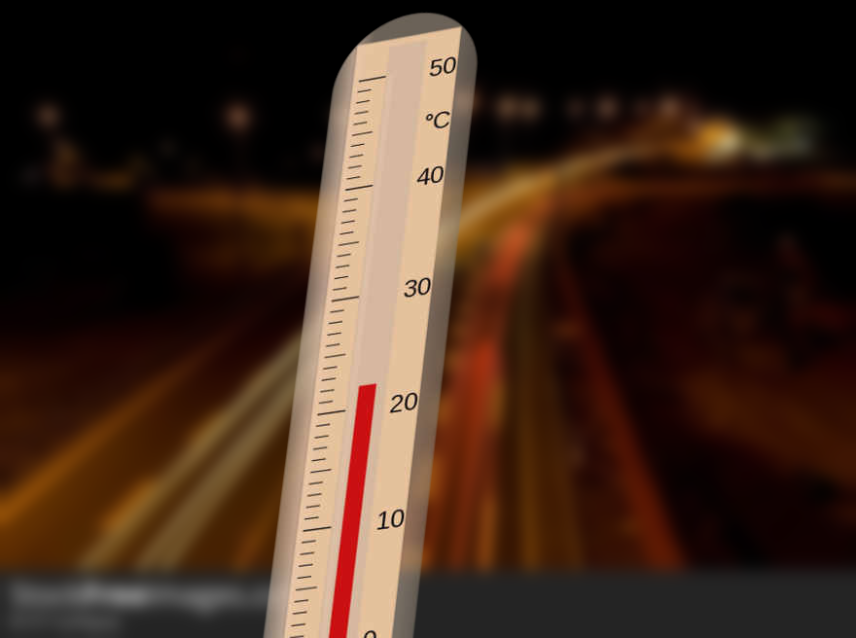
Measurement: 22 °C
